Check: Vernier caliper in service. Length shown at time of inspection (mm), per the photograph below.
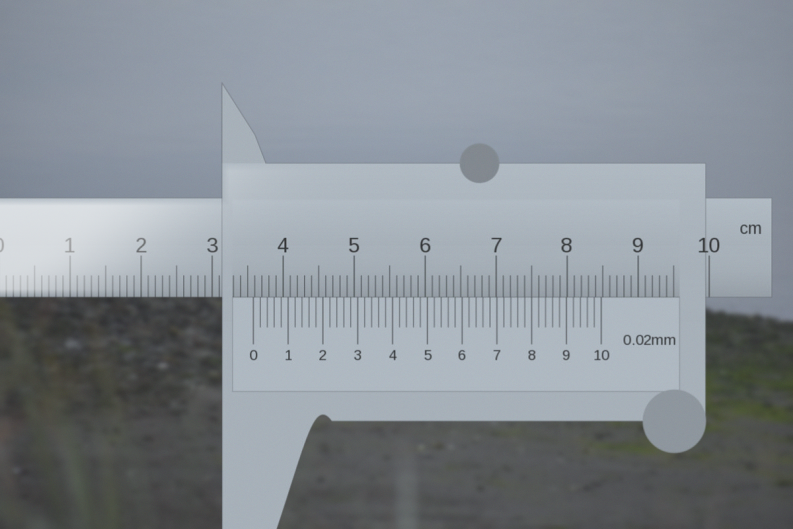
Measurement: 35.8 mm
